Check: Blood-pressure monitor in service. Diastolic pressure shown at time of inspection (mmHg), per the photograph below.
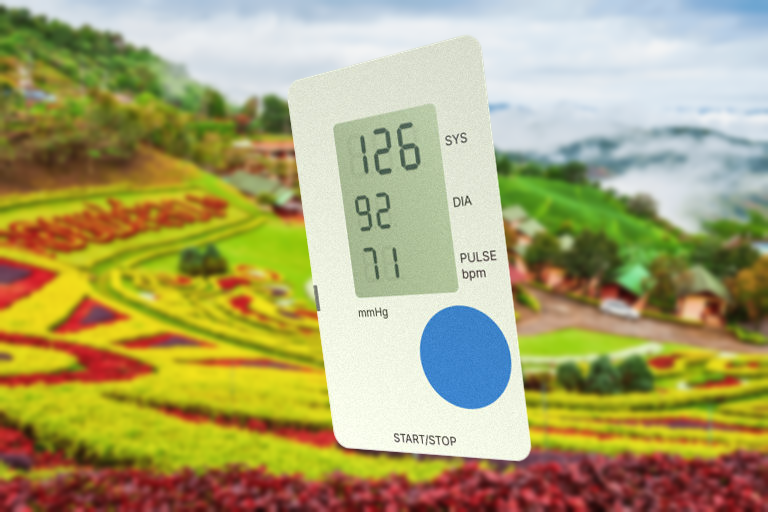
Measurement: 92 mmHg
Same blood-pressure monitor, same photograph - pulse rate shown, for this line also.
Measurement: 71 bpm
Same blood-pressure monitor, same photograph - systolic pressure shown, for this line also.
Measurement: 126 mmHg
